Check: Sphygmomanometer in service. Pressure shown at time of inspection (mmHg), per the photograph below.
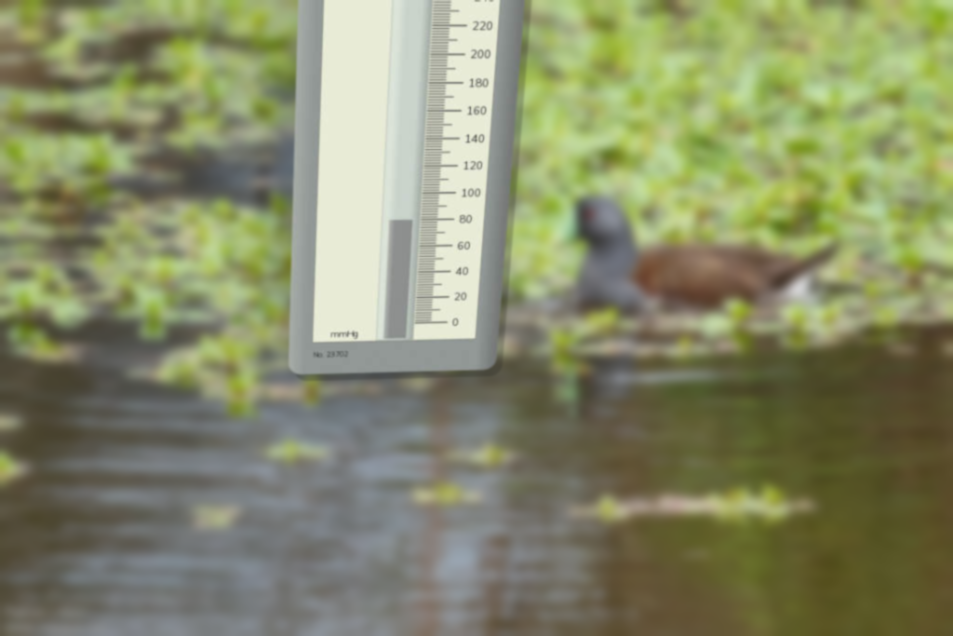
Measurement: 80 mmHg
